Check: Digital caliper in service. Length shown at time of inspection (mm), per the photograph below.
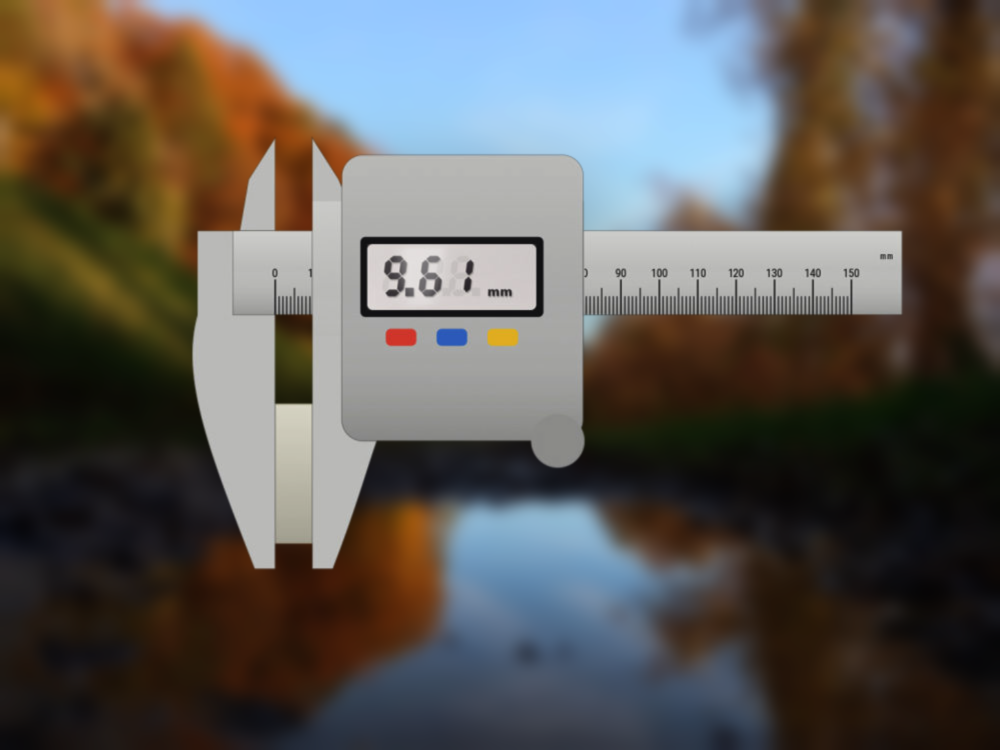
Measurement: 9.61 mm
